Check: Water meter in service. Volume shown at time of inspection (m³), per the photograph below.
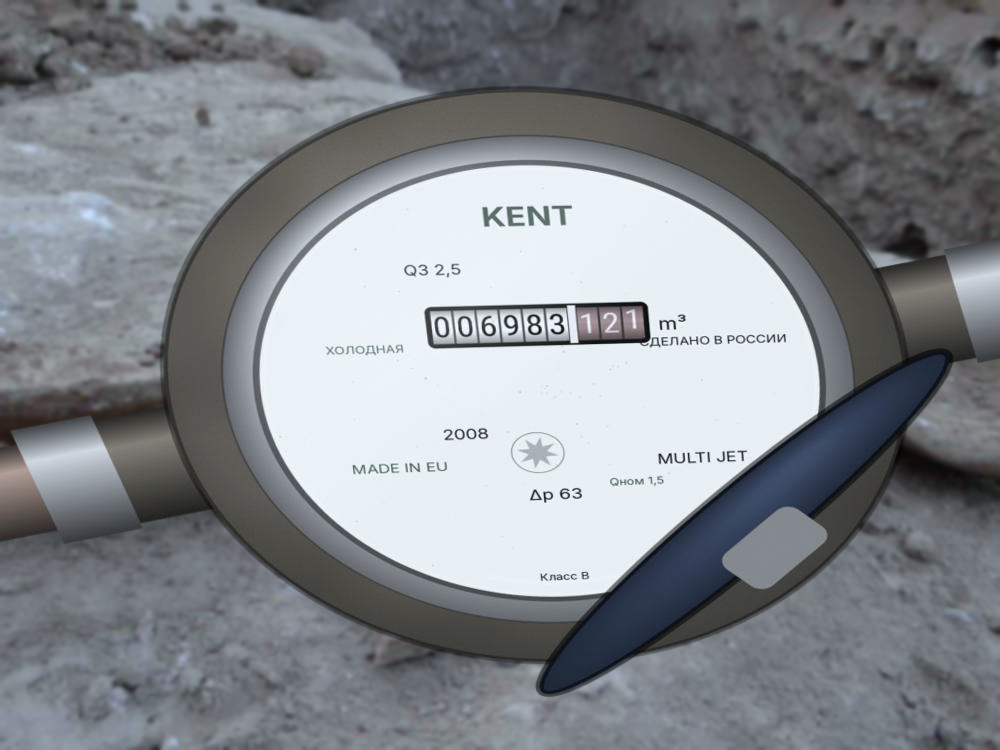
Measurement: 6983.121 m³
